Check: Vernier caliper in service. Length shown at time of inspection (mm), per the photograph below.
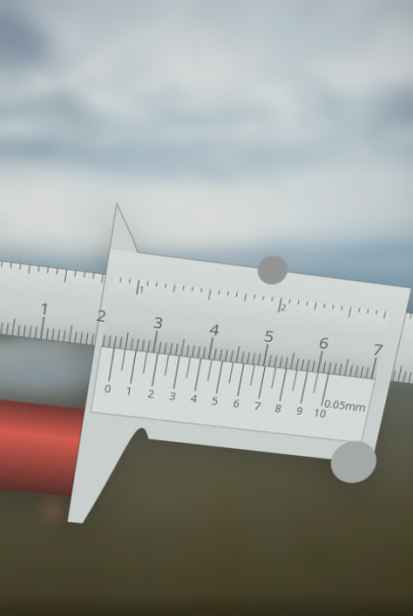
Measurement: 23.0 mm
